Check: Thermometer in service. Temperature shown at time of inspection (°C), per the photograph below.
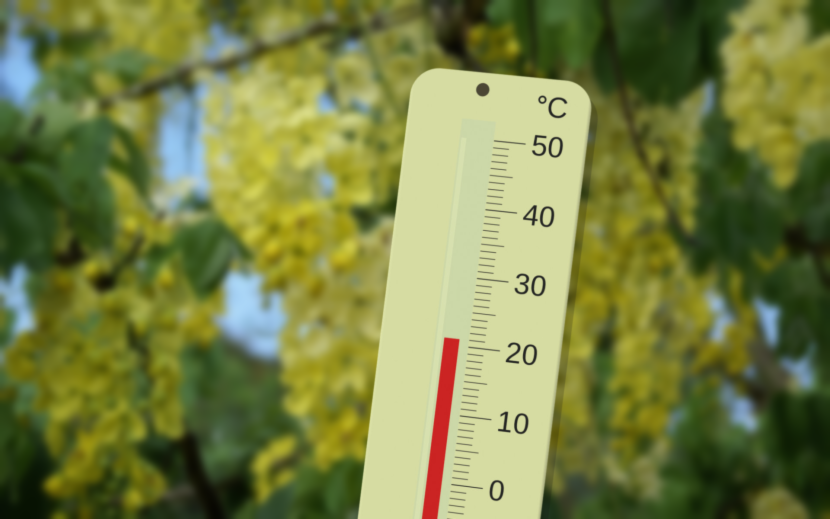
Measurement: 21 °C
